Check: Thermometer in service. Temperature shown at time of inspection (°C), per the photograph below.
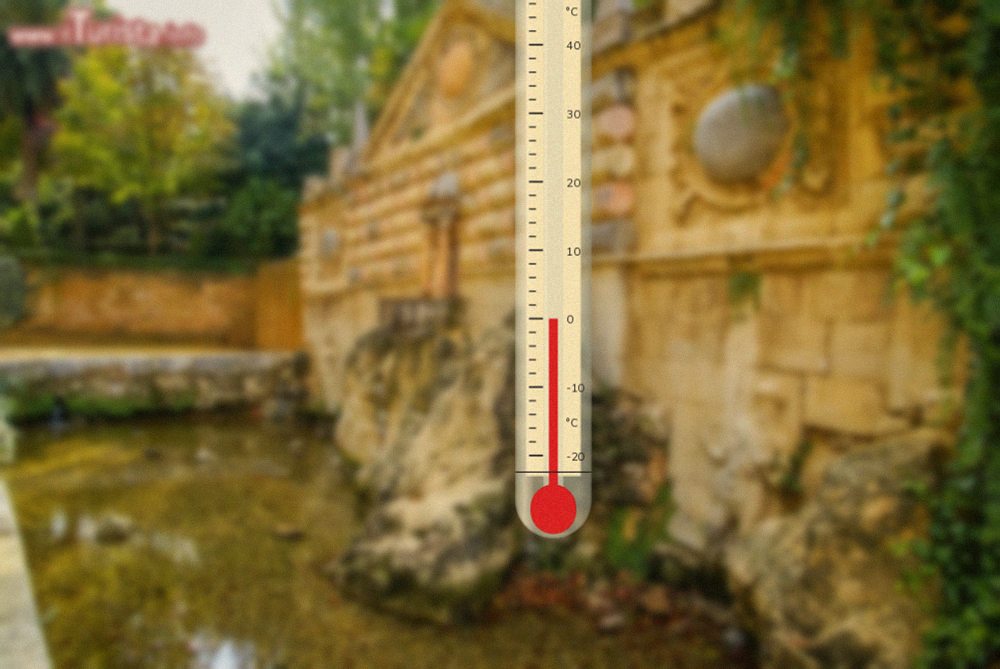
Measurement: 0 °C
